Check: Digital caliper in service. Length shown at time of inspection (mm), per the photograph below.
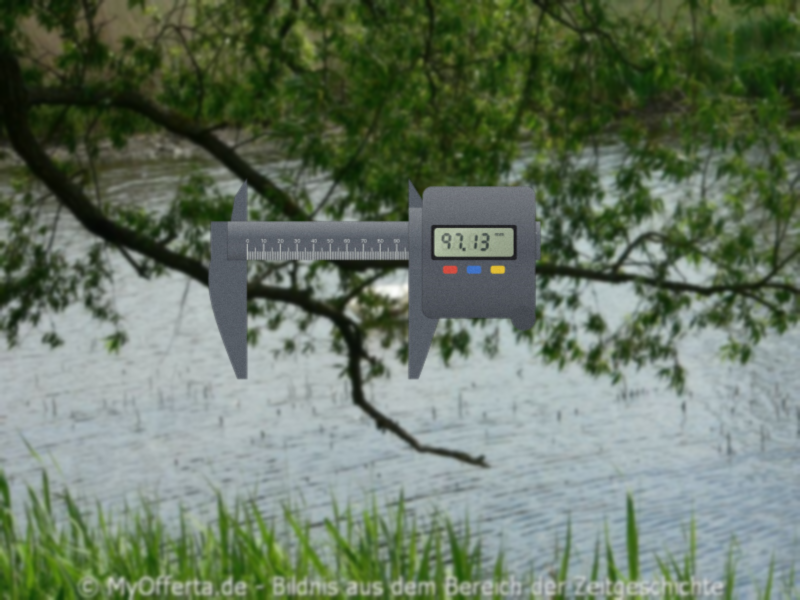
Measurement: 97.13 mm
